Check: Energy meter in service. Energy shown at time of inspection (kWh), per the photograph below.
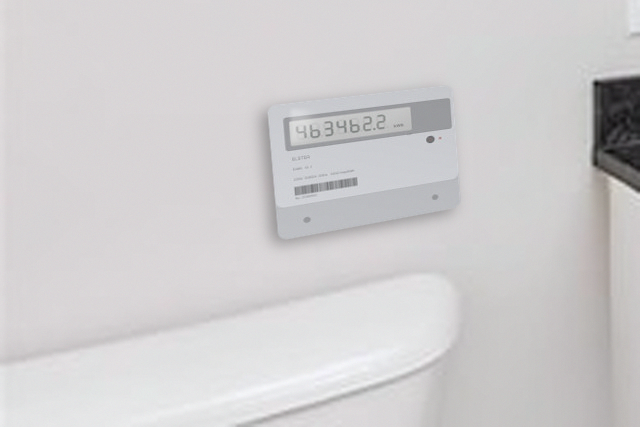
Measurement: 463462.2 kWh
